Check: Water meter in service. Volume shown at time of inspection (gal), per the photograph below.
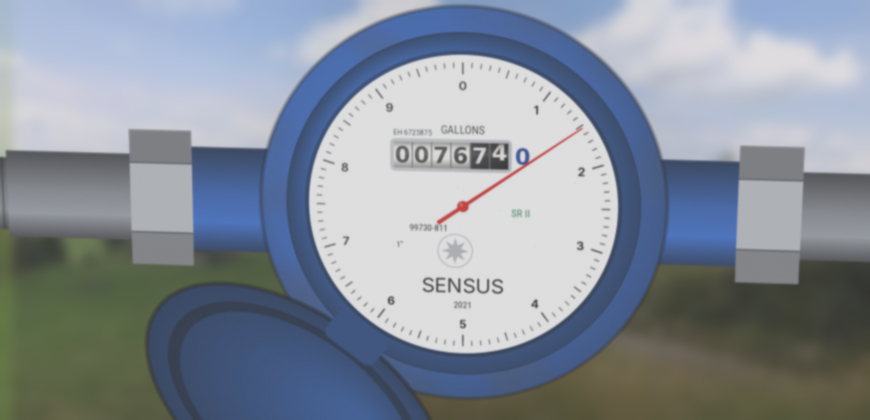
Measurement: 76741.5 gal
